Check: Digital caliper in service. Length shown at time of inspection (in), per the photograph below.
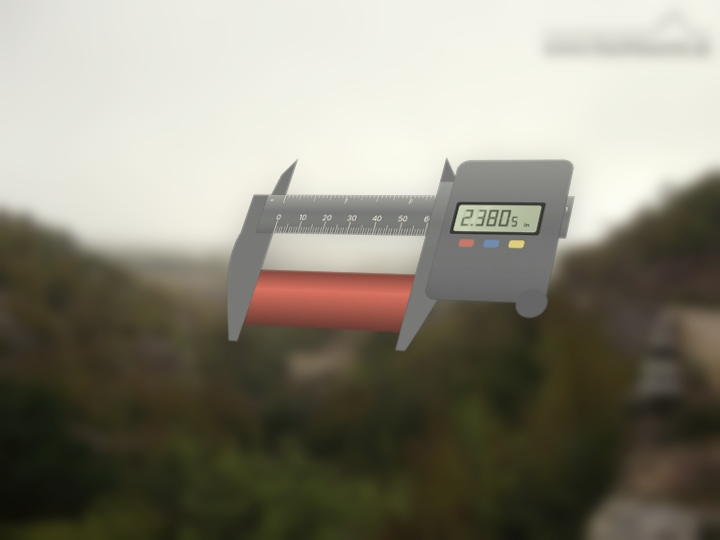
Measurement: 2.3805 in
